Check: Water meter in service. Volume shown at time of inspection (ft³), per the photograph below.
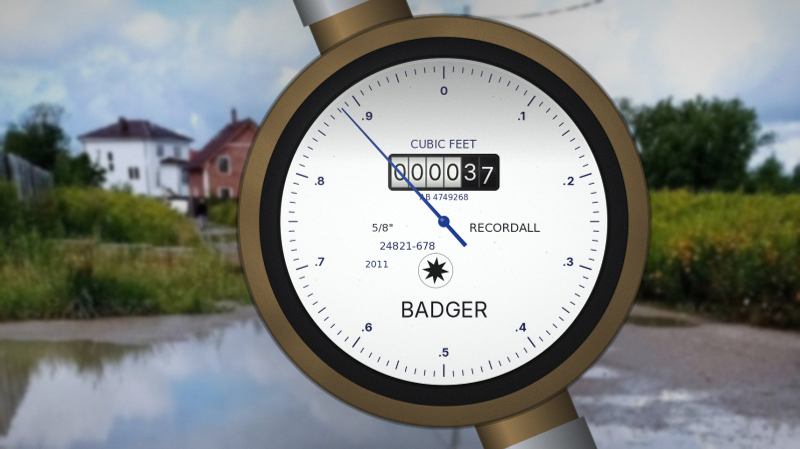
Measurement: 36.88 ft³
